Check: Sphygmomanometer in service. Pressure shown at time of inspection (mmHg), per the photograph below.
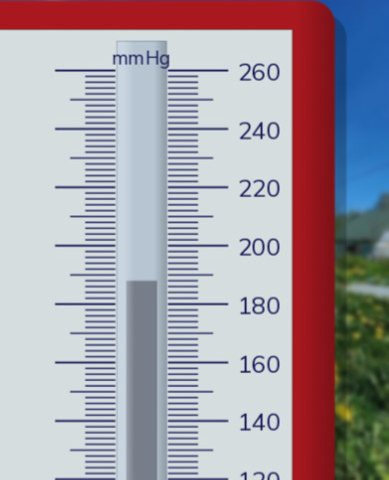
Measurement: 188 mmHg
